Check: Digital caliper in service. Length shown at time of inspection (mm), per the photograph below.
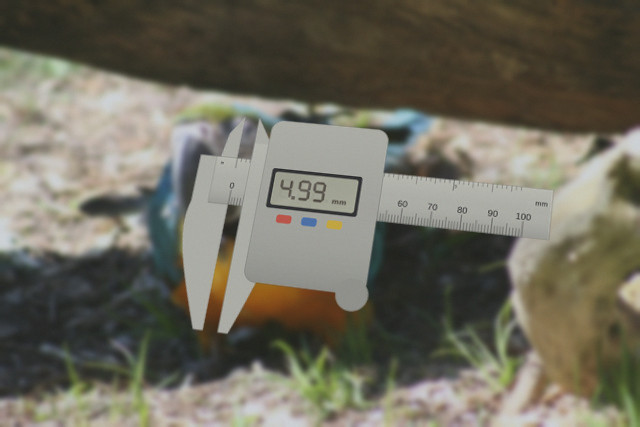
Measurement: 4.99 mm
